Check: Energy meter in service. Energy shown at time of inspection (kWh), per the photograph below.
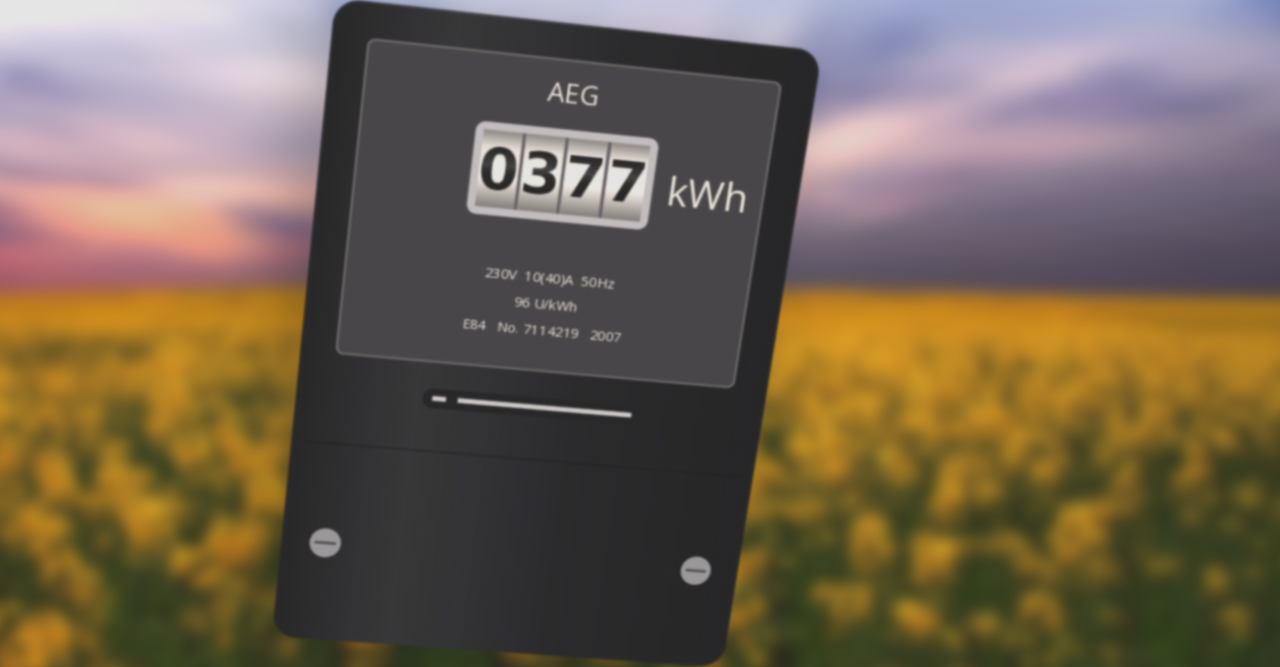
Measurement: 377 kWh
